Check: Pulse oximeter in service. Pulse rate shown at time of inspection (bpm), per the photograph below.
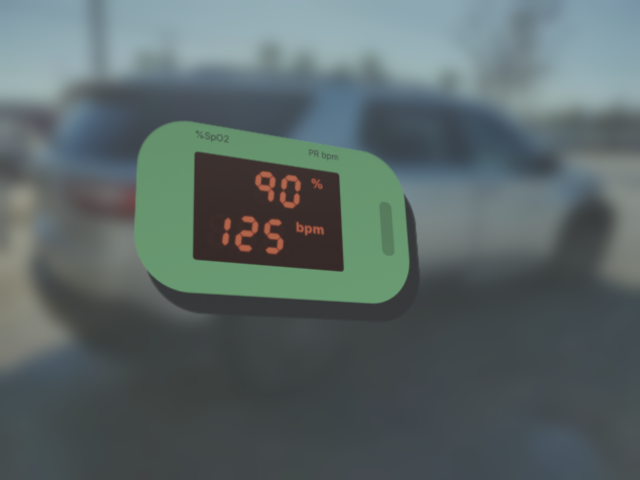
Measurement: 125 bpm
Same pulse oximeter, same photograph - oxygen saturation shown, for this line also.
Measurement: 90 %
